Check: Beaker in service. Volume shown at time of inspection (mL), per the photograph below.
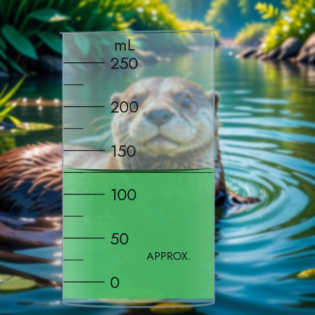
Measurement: 125 mL
